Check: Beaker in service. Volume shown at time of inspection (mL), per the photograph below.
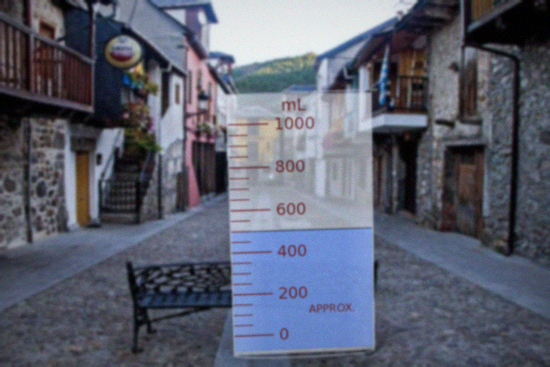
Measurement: 500 mL
